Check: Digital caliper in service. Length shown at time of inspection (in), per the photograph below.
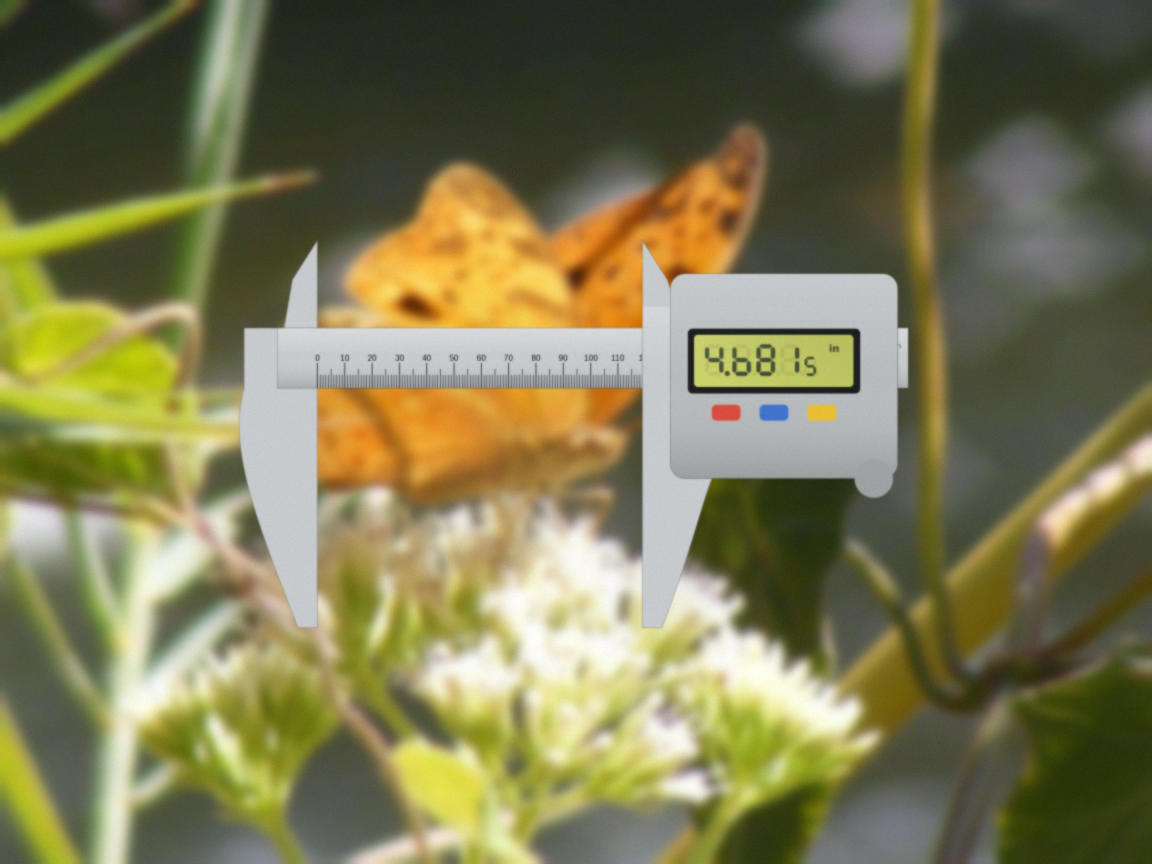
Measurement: 4.6815 in
